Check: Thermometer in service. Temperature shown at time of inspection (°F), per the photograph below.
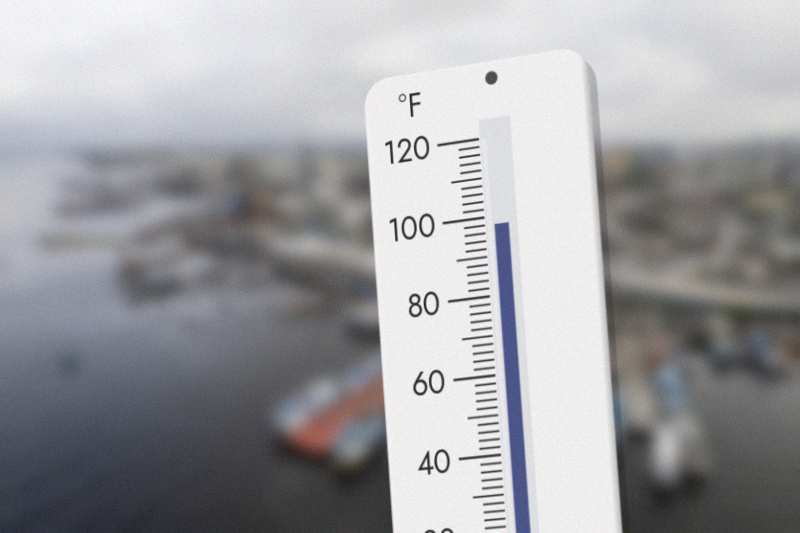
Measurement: 98 °F
